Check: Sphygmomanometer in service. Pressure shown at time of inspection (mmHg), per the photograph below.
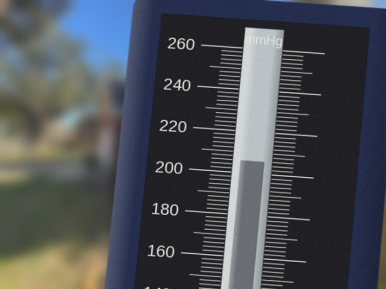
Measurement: 206 mmHg
